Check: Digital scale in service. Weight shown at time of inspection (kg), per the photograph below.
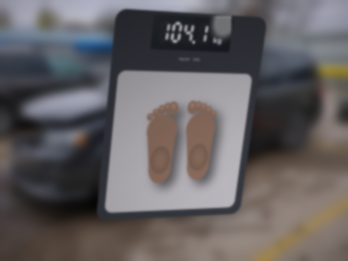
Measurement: 104.1 kg
